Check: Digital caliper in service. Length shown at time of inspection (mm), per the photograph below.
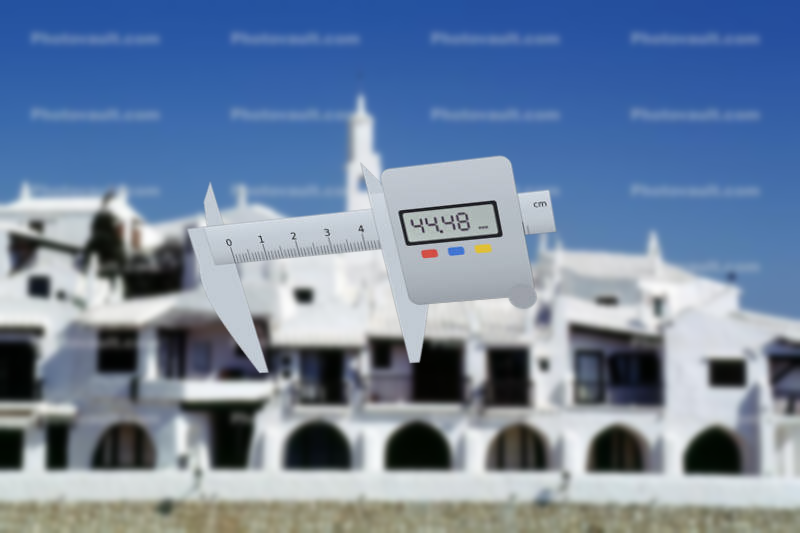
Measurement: 44.48 mm
